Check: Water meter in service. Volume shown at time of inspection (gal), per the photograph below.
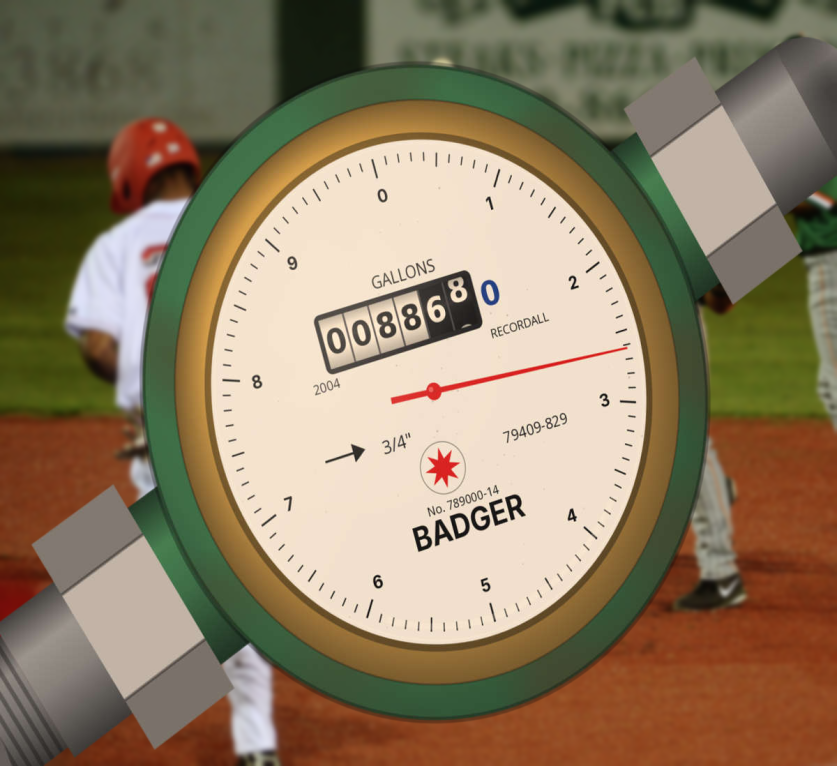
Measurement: 88682.6 gal
